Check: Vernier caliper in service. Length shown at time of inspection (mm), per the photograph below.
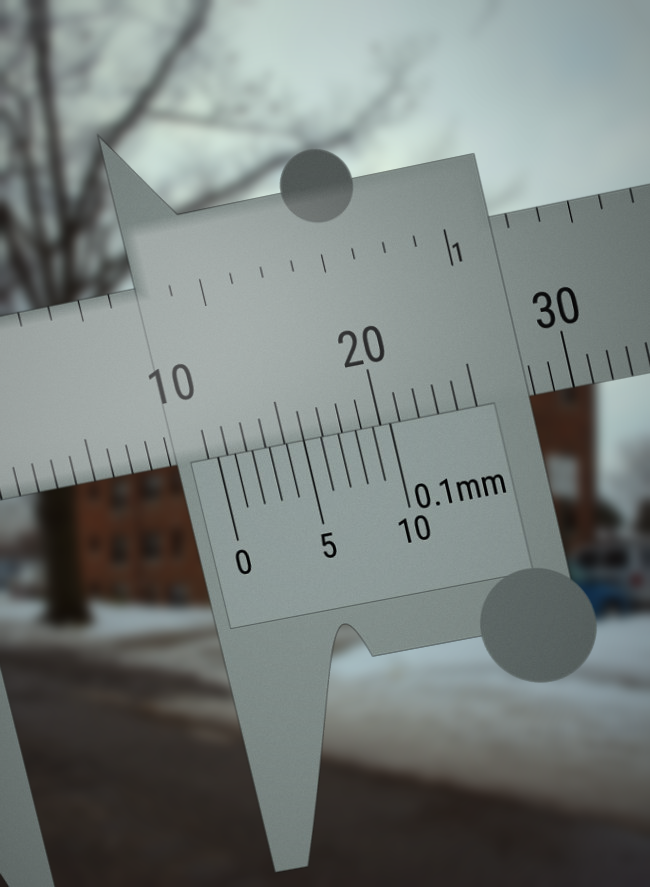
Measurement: 11.5 mm
